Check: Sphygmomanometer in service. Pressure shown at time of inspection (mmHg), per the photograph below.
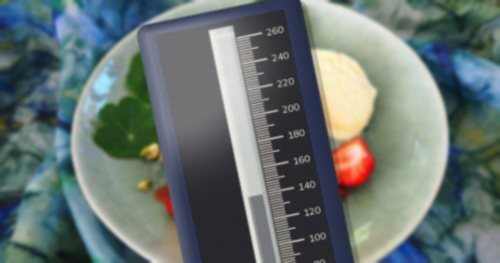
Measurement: 140 mmHg
